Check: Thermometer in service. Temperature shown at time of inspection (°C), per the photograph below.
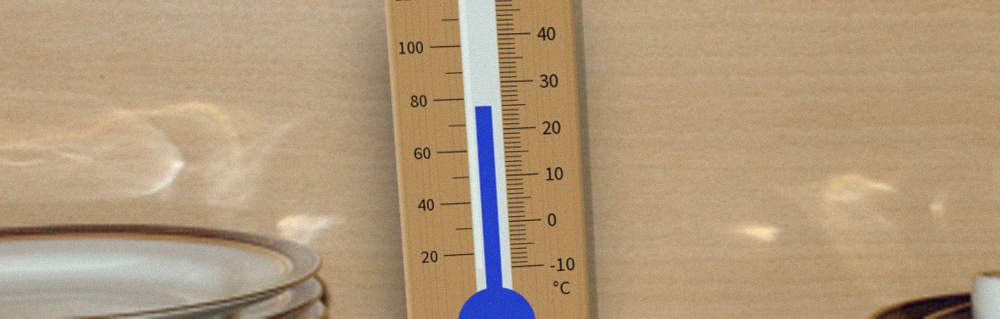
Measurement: 25 °C
